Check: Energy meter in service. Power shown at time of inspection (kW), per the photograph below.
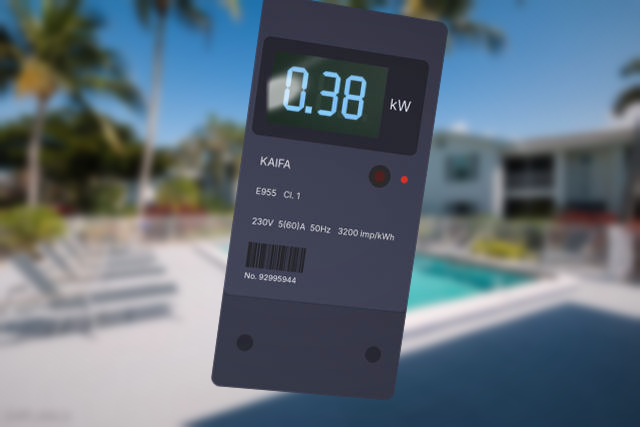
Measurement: 0.38 kW
